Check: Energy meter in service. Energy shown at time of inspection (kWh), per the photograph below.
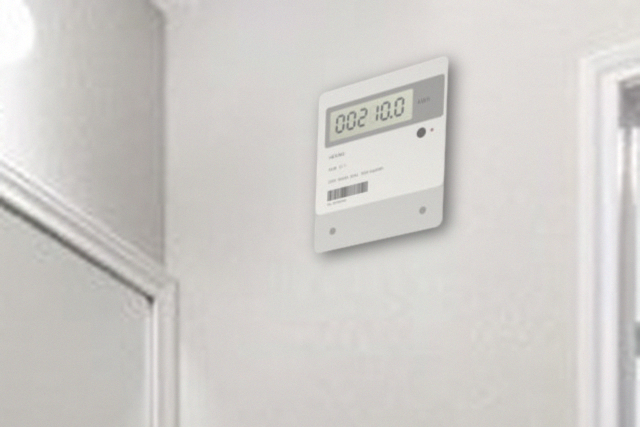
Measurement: 210.0 kWh
